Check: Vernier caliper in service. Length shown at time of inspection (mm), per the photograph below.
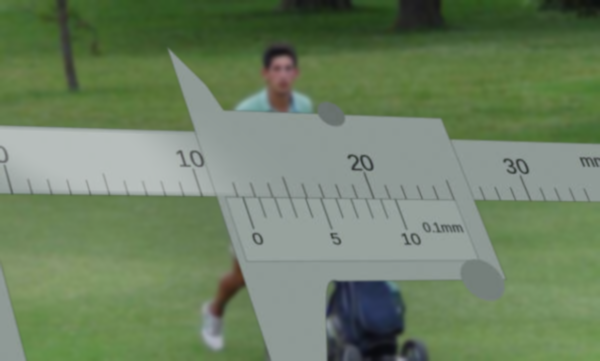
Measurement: 12.3 mm
